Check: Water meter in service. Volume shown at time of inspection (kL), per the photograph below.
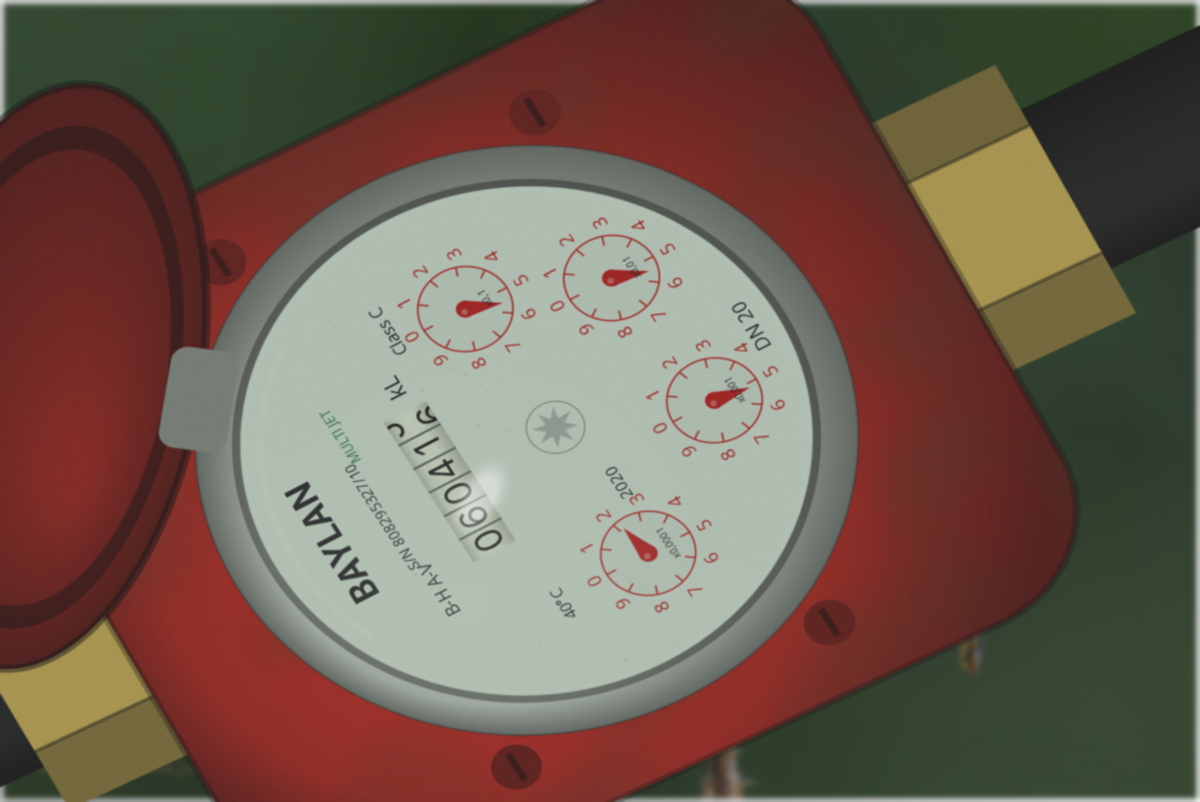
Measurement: 60415.5552 kL
